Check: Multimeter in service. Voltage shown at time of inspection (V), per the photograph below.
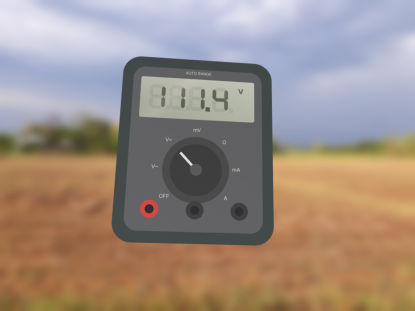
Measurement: 111.4 V
